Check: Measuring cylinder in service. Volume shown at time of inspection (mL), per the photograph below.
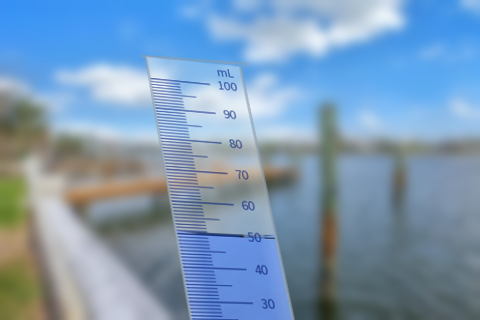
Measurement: 50 mL
